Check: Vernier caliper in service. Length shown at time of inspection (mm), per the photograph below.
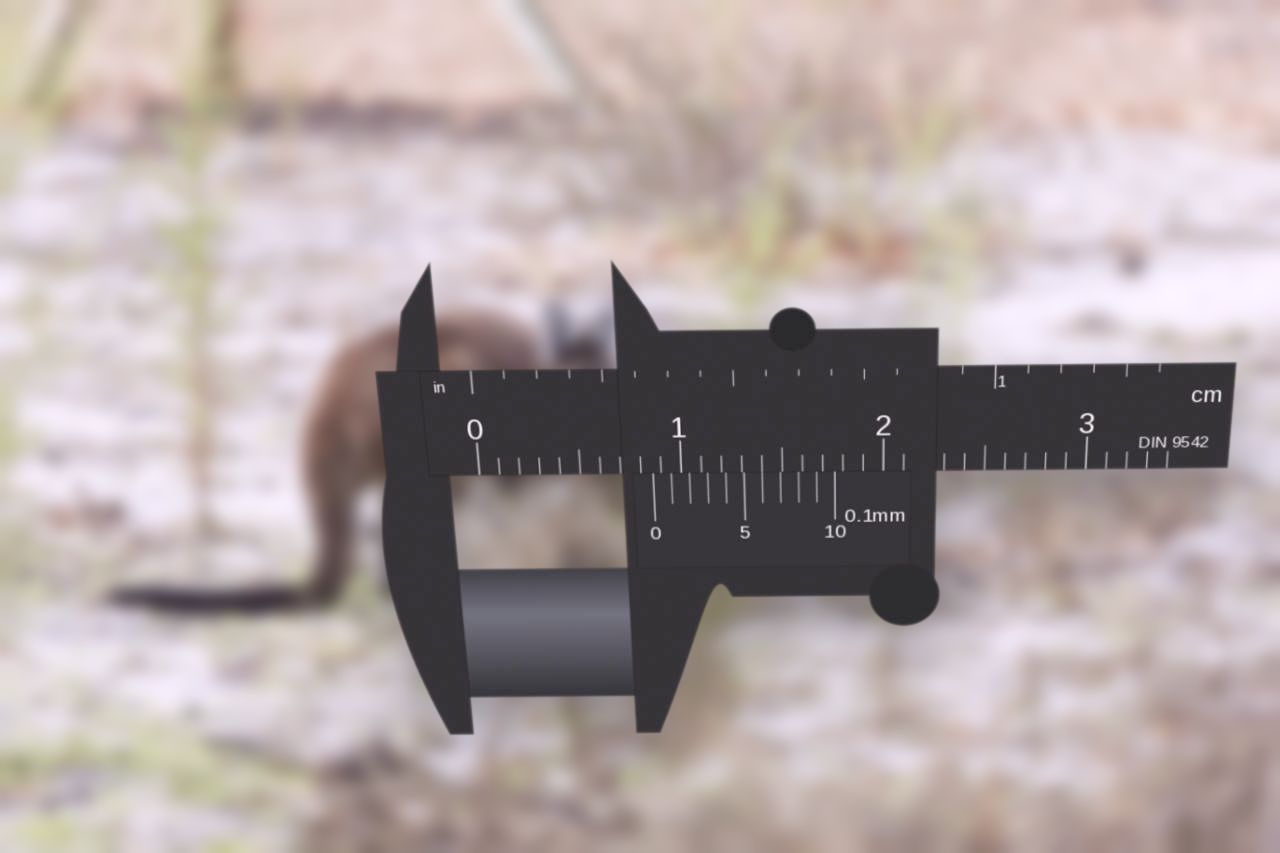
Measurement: 8.6 mm
